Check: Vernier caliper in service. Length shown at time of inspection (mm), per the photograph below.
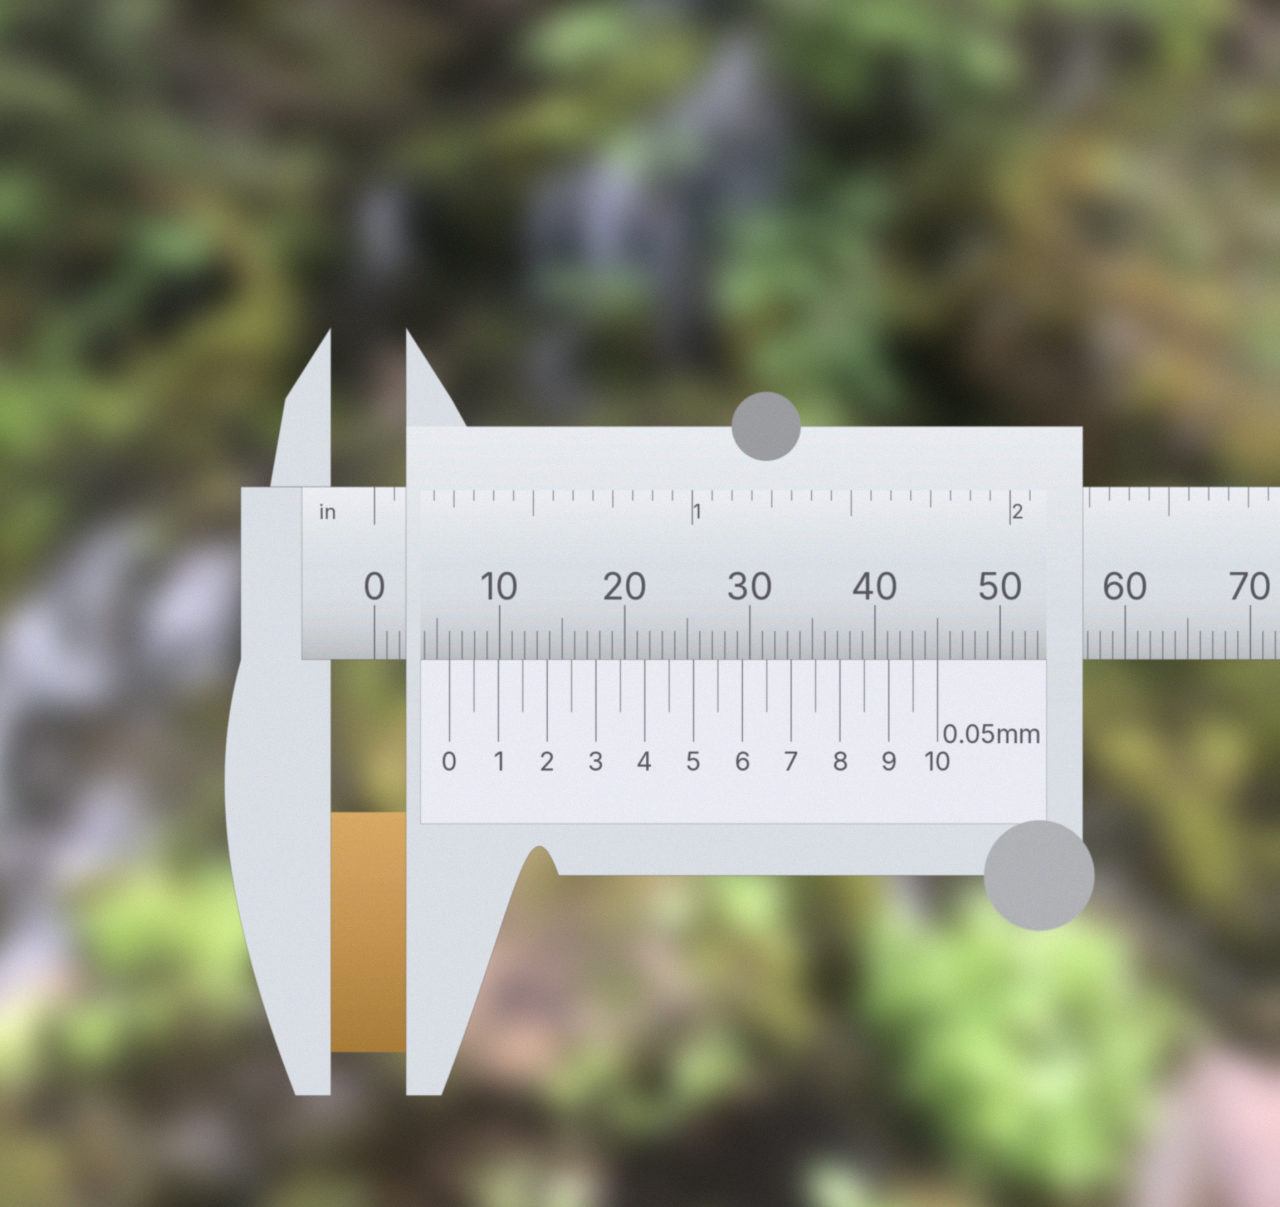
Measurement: 6.0 mm
